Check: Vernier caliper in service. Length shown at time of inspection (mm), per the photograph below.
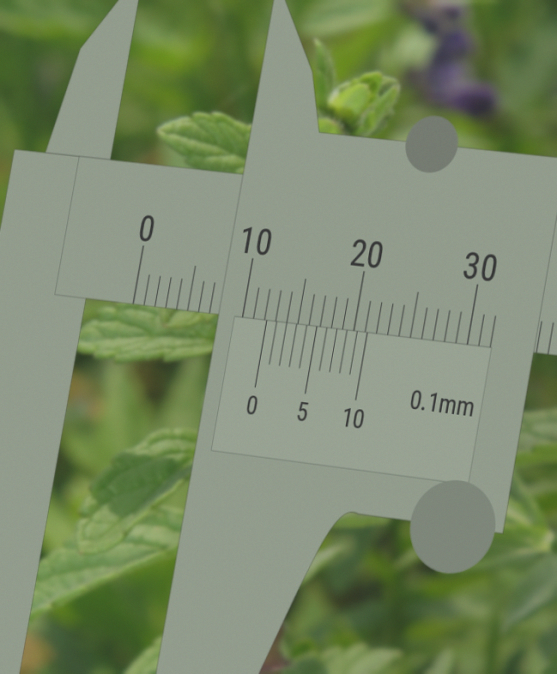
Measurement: 12.2 mm
